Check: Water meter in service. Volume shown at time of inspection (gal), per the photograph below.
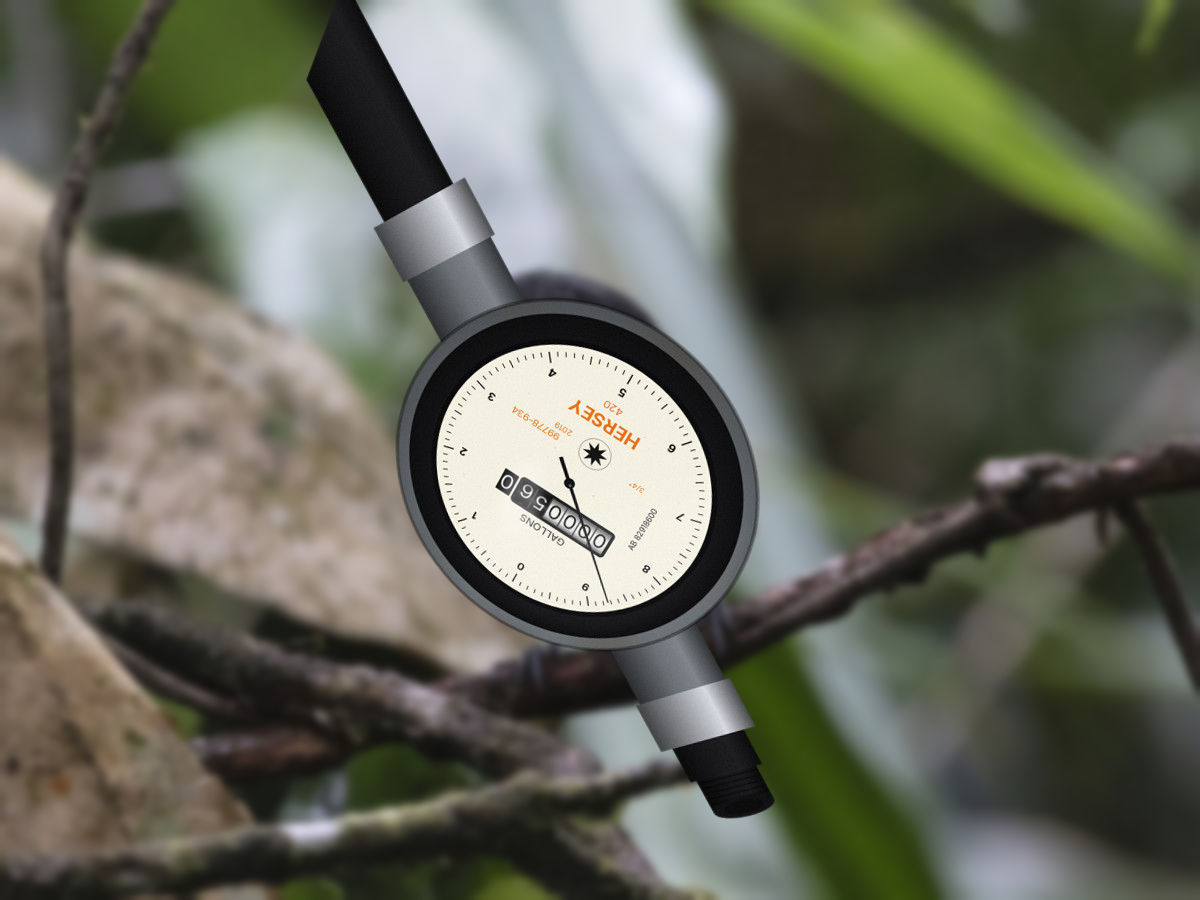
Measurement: 558.7 gal
